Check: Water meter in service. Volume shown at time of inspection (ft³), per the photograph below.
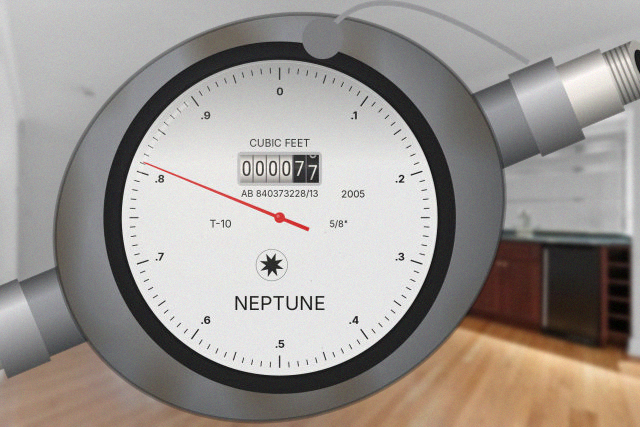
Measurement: 76.81 ft³
